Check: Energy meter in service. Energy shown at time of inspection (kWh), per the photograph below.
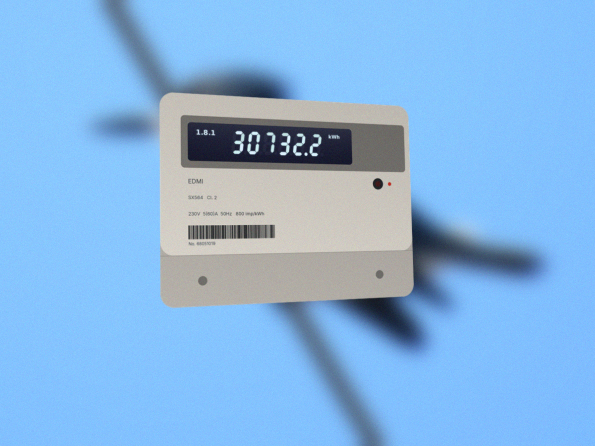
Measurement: 30732.2 kWh
